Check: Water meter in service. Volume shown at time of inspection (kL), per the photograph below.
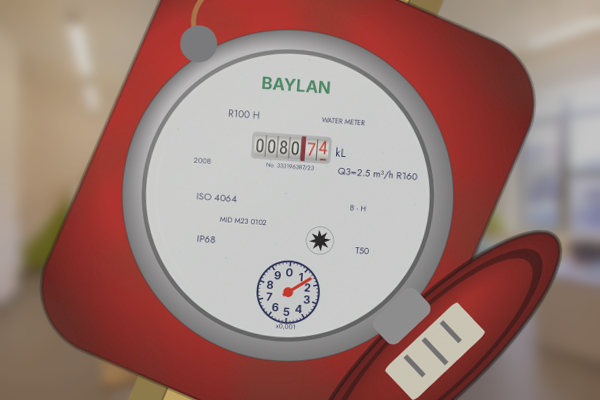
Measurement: 80.741 kL
